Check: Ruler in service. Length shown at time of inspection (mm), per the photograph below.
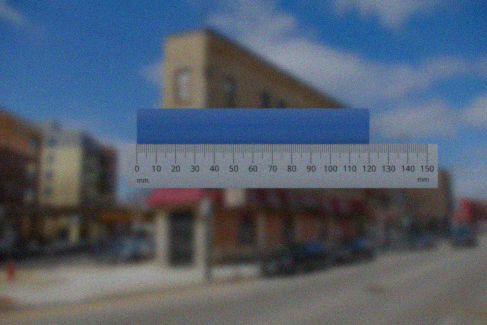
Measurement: 120 mm
